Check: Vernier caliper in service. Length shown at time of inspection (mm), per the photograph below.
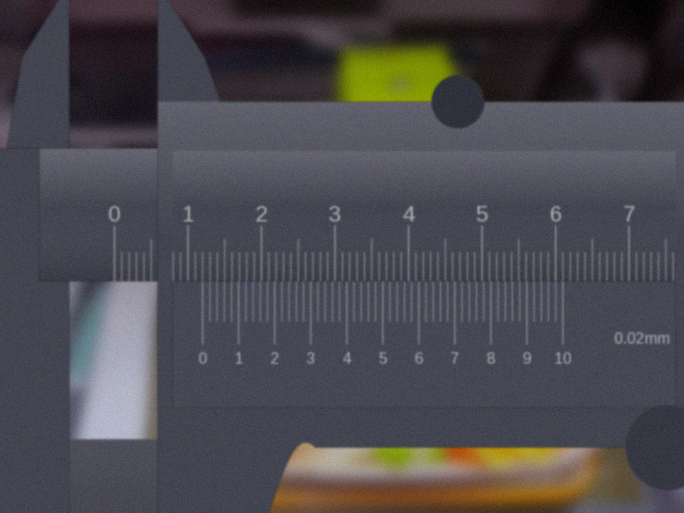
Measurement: 12.0 mm
